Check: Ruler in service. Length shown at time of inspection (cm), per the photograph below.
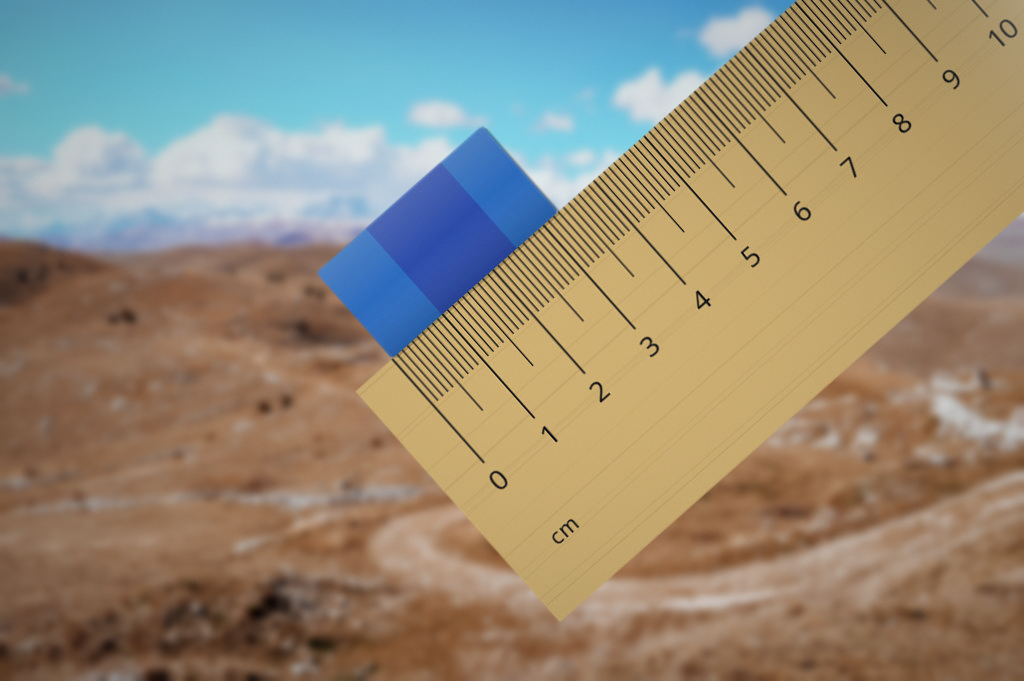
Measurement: 3.3 cm
